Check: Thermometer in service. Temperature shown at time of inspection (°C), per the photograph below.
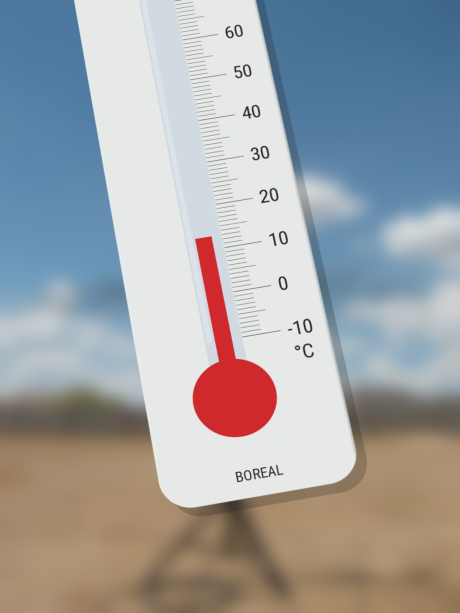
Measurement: 13 °C
